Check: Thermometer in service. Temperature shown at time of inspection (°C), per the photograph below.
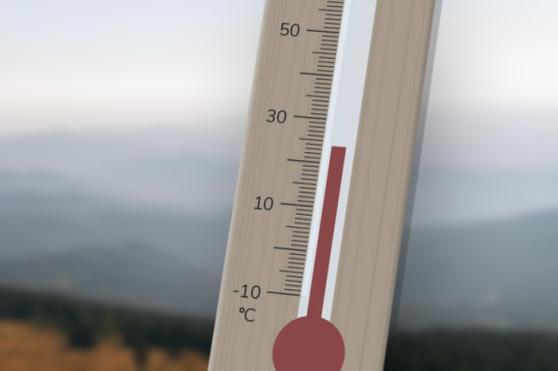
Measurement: 24 °C
